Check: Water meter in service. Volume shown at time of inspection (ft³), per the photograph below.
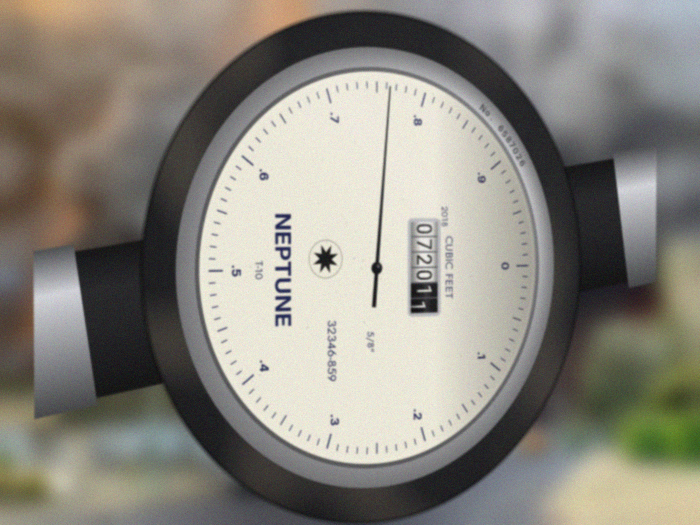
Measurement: 72010.76 ft³
